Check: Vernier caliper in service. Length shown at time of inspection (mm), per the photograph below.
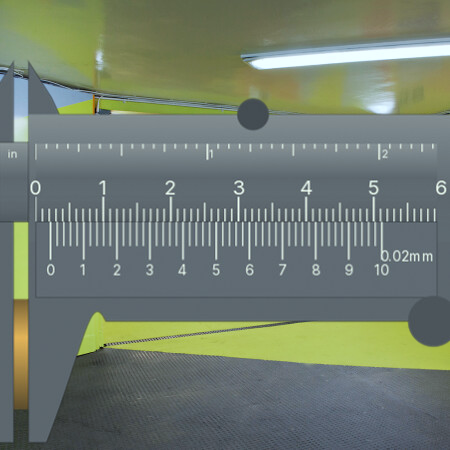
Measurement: 2.2 mm
